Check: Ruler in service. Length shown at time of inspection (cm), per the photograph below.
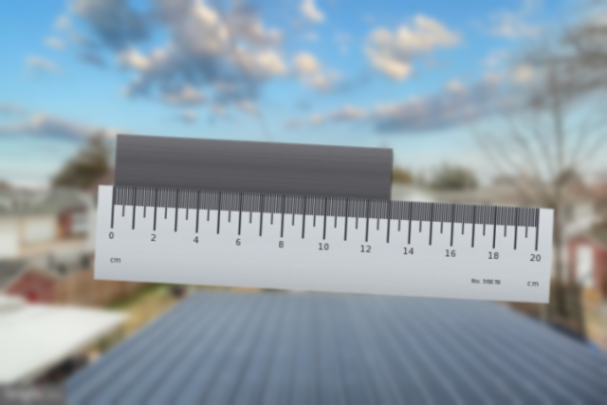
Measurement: 13 cm
